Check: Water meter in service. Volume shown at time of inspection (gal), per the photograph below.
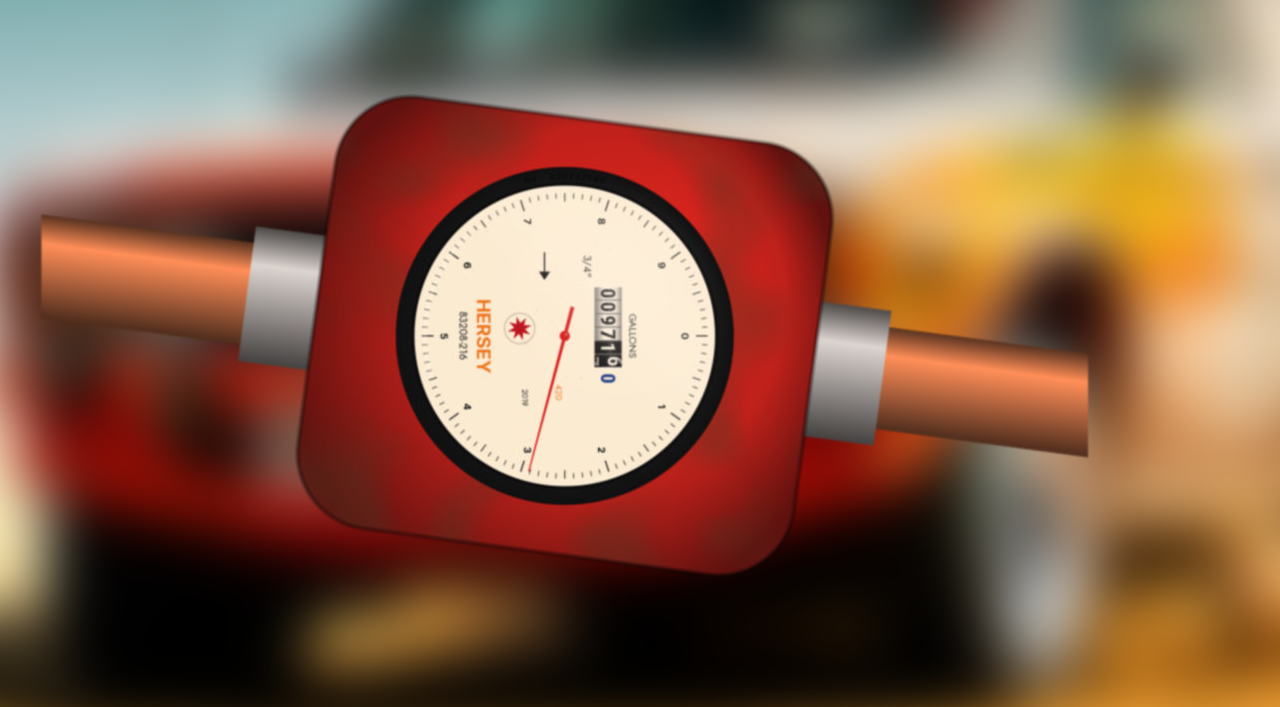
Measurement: 97162.9 gal
